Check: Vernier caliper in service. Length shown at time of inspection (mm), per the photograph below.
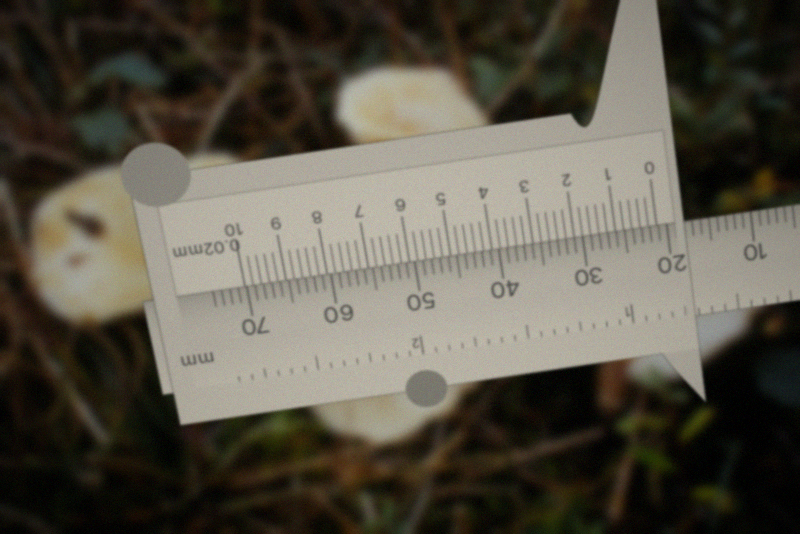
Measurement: 21.2 mm
